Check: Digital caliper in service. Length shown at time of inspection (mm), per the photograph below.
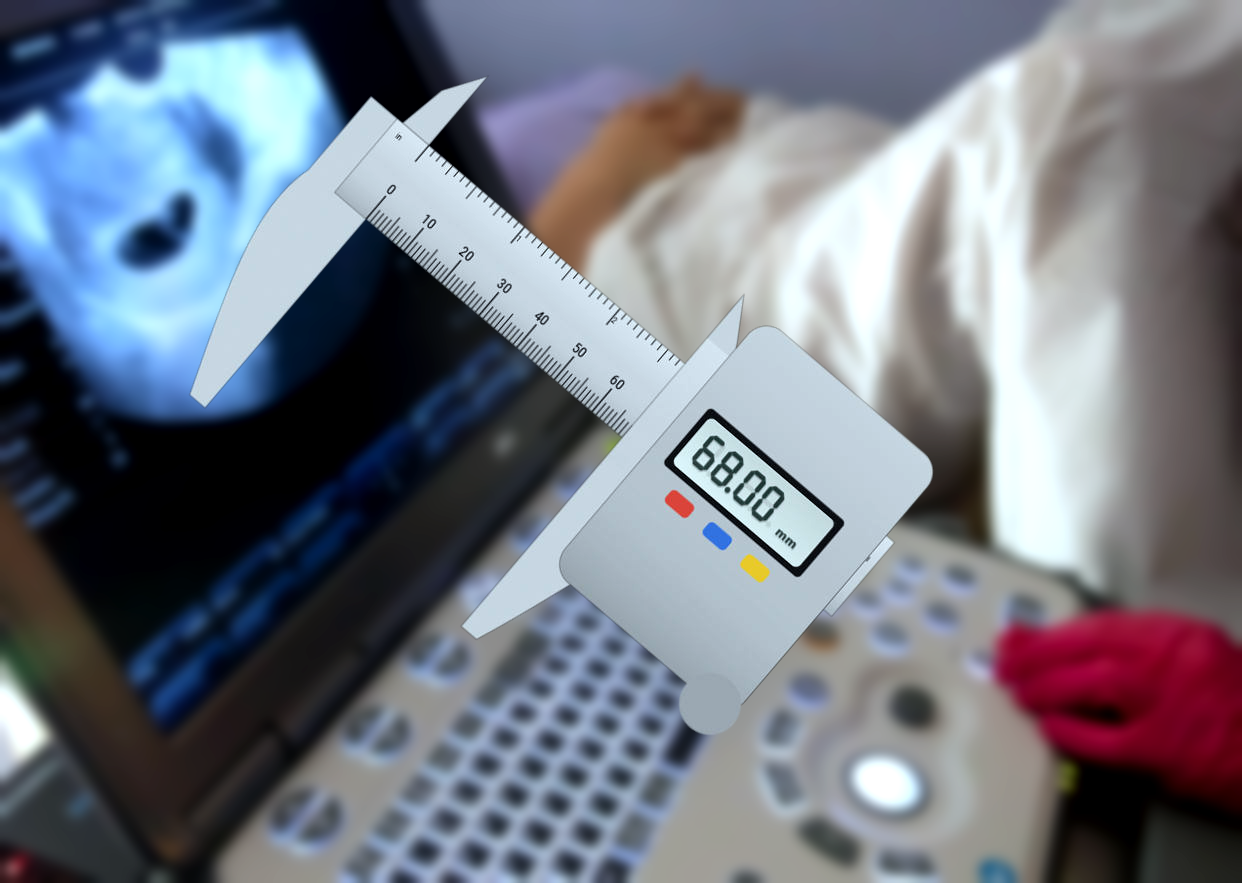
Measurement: 68.00 mm
